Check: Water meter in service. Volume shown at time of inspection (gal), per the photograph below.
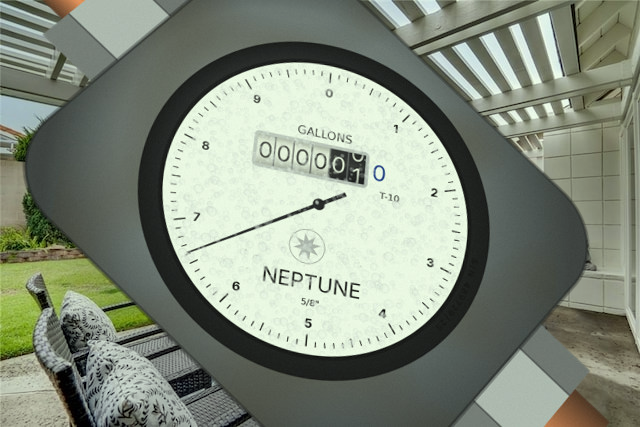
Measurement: 6.6 gal
